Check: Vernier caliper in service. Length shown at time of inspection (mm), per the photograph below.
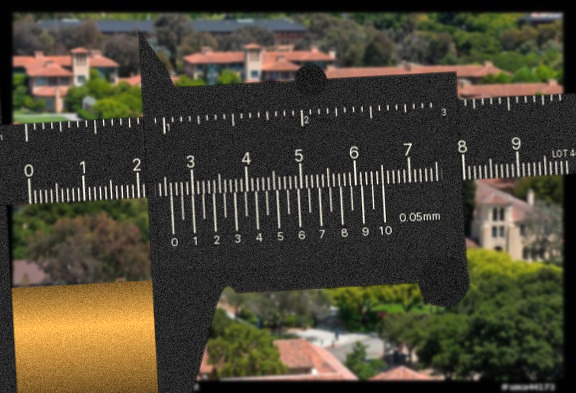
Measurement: 26.0 mm
